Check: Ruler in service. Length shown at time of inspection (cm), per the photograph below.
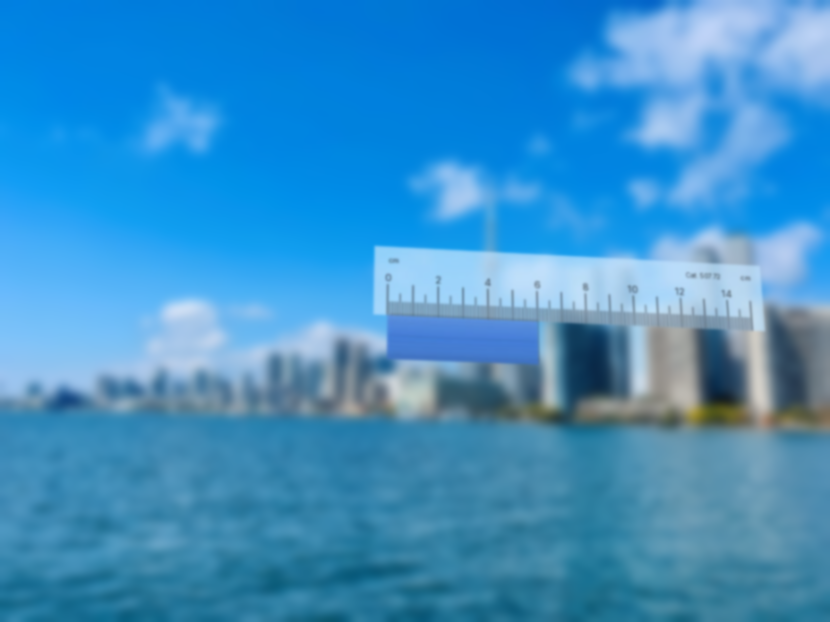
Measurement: 6 cm
